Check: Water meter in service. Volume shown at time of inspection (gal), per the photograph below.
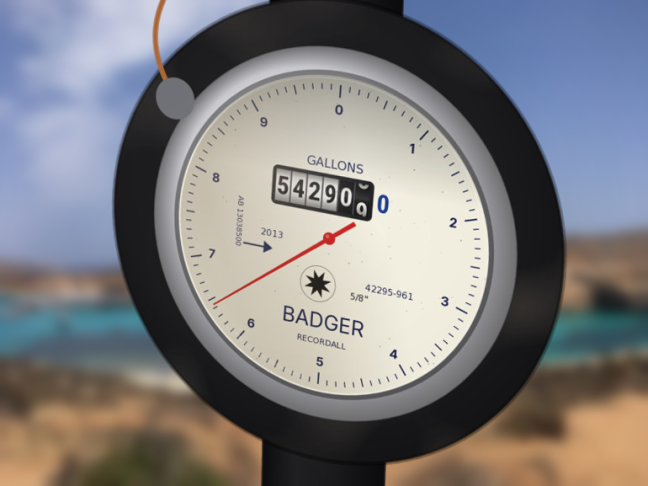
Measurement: 5429086.4 gal
